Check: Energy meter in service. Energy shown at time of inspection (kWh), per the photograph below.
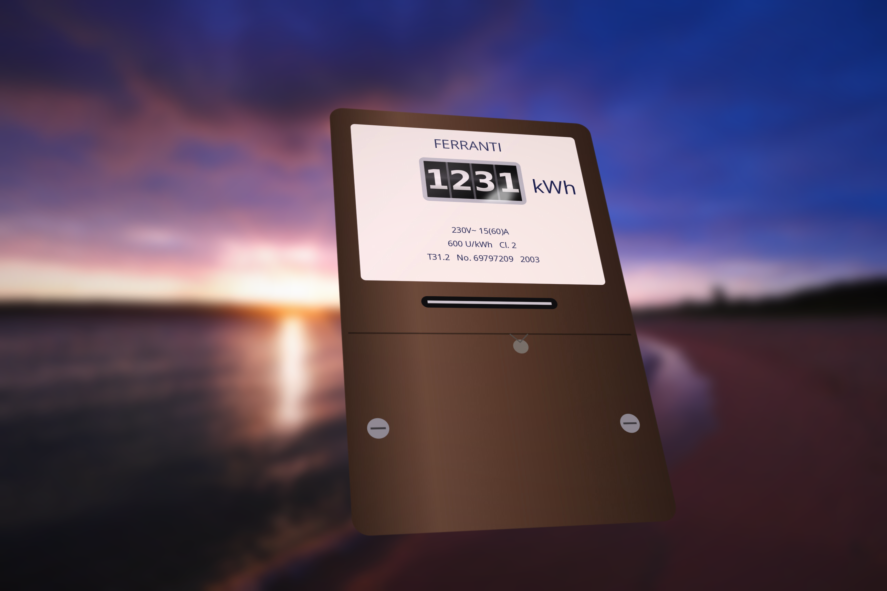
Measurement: 1231 kWh
